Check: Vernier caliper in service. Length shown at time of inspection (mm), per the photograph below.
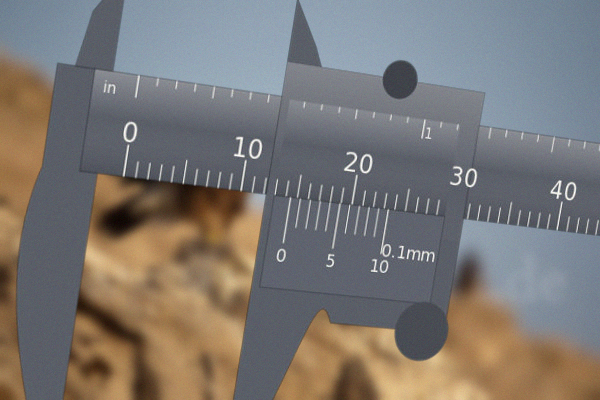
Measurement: 14.4 mm
